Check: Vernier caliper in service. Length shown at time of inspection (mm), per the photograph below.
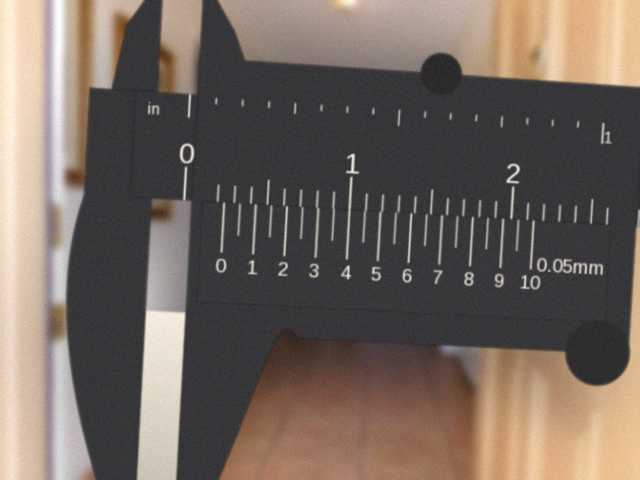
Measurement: 2.4 mm
